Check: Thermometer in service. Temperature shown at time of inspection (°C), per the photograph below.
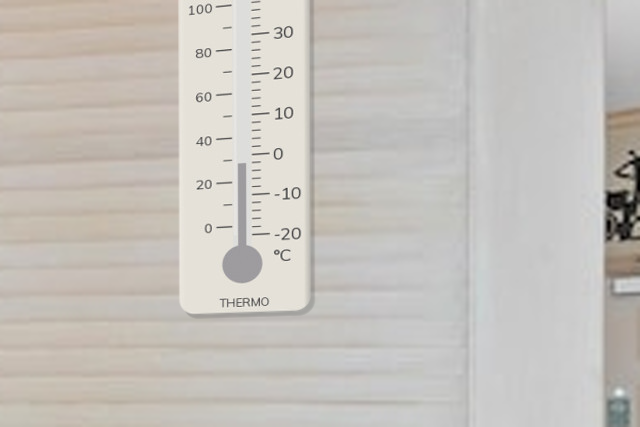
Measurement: -2 °C
